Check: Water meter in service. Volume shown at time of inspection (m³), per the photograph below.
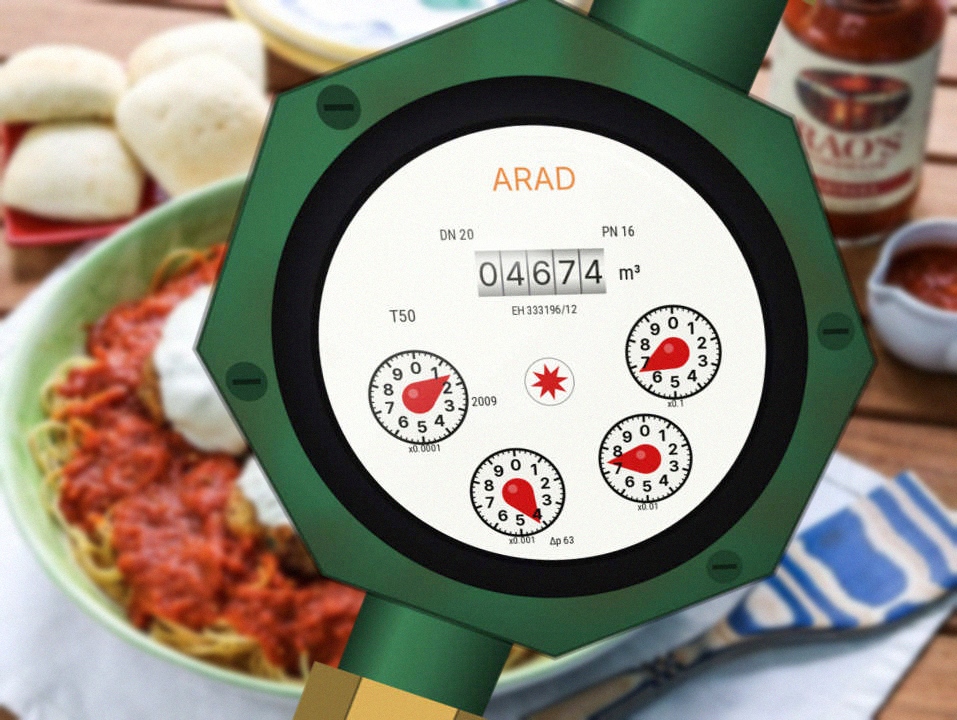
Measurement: 4674.6741 m³
